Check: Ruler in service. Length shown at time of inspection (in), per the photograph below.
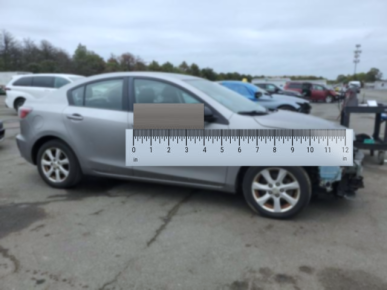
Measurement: 4 in
